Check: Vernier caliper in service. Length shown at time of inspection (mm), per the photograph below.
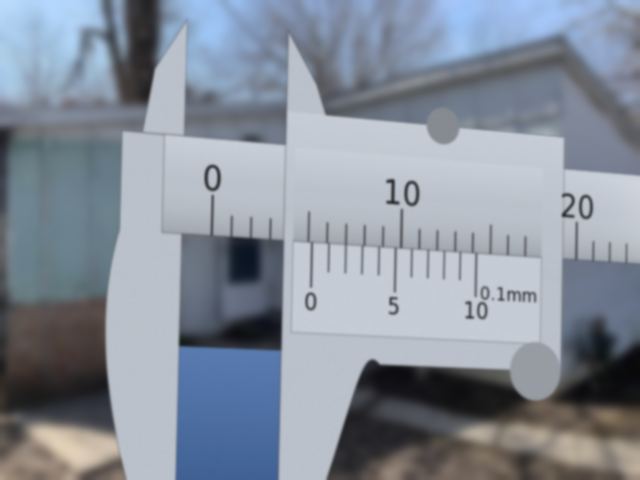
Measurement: 5.2 mm
